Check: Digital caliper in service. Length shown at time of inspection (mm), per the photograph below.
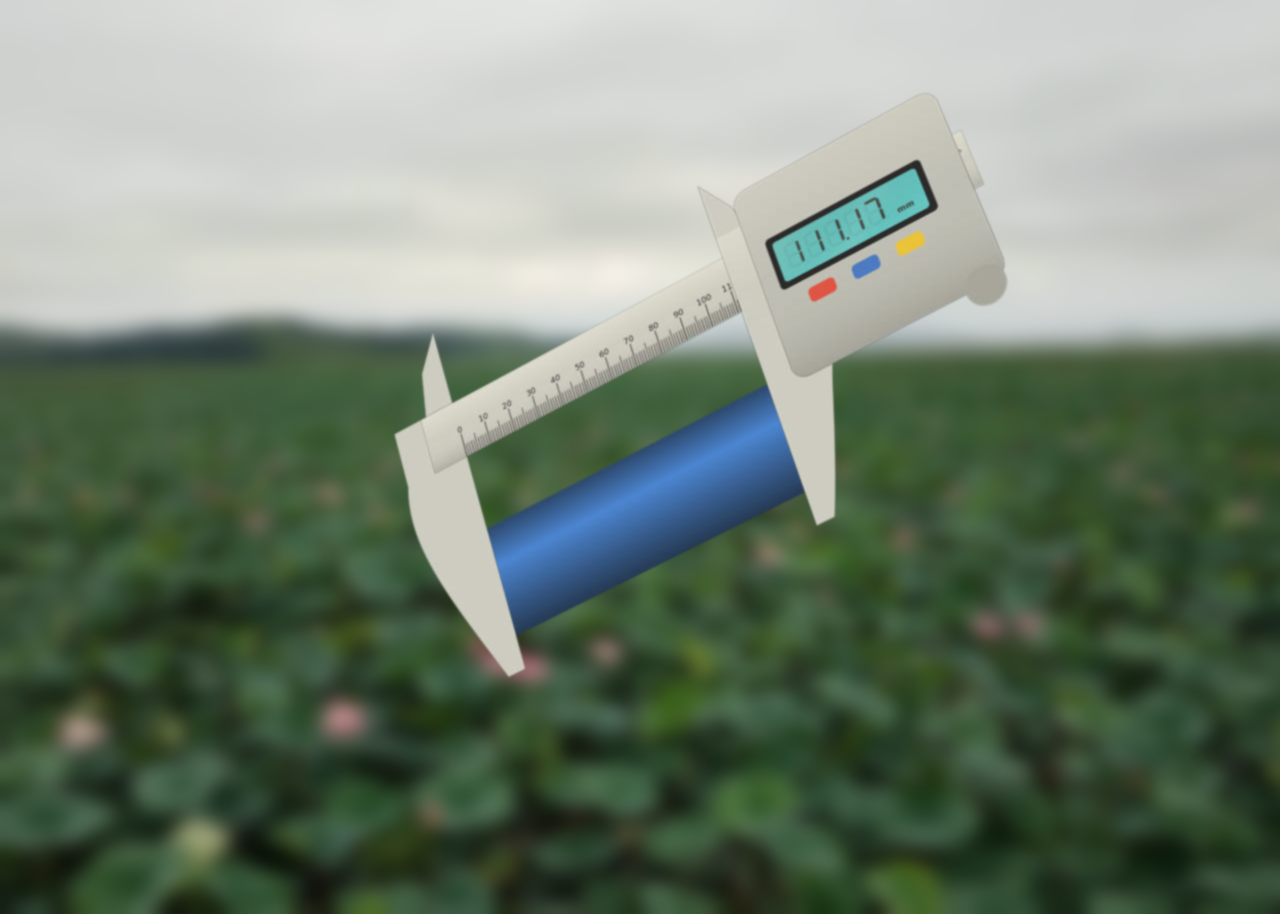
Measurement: 111.17 mm
